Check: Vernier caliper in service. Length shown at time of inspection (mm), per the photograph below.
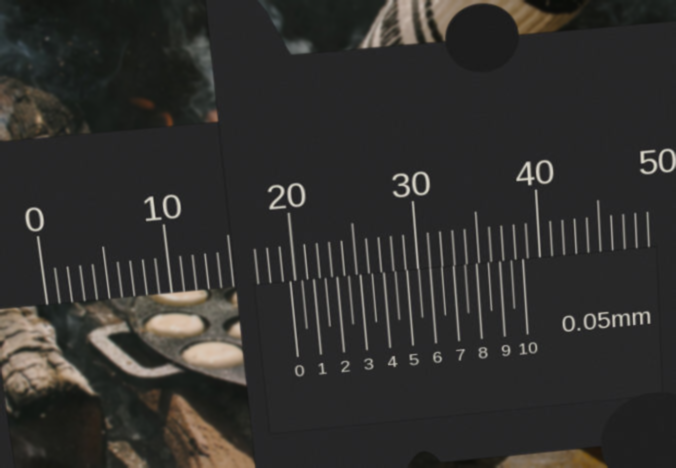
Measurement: 19.6 mm
